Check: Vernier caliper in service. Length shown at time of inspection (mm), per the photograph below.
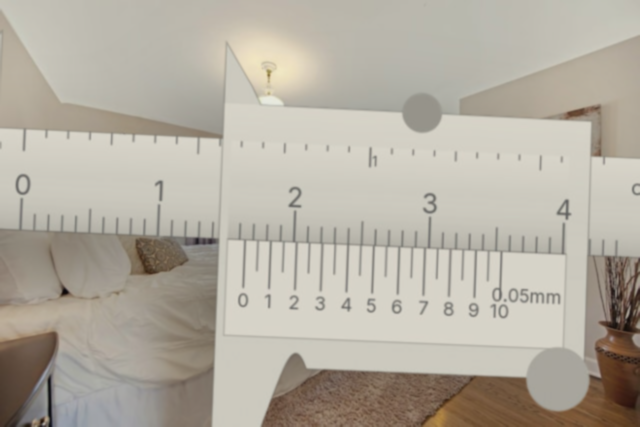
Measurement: 16.4 mm
